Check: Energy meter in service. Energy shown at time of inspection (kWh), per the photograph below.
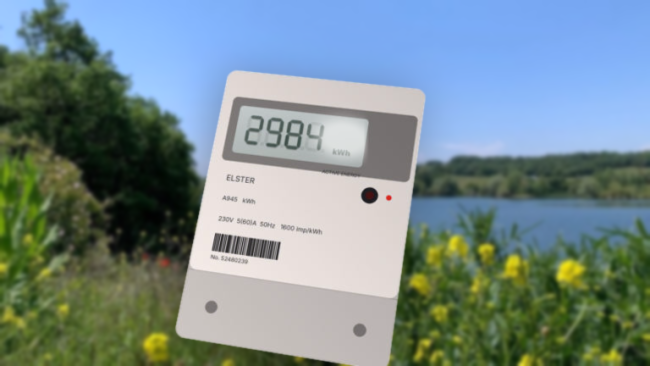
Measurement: 2984 kWh
